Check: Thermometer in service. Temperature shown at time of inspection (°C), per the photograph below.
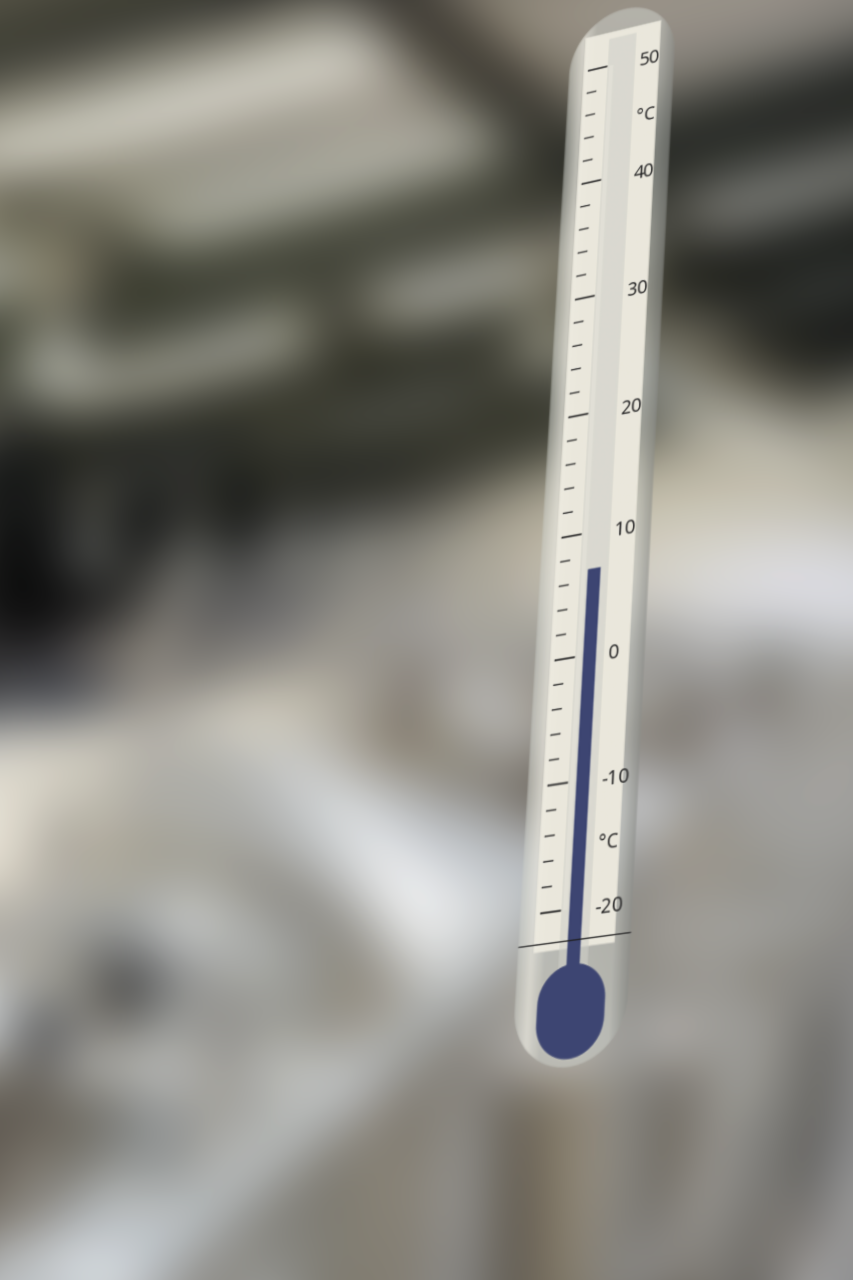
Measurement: 7 °C
